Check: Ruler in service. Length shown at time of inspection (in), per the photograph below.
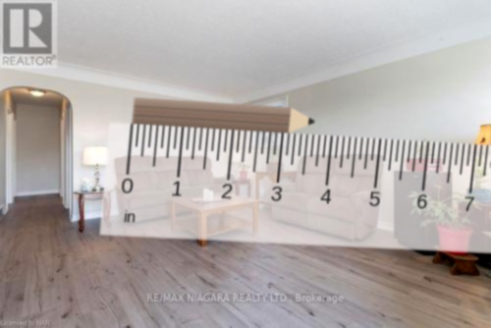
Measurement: 3.625 in
